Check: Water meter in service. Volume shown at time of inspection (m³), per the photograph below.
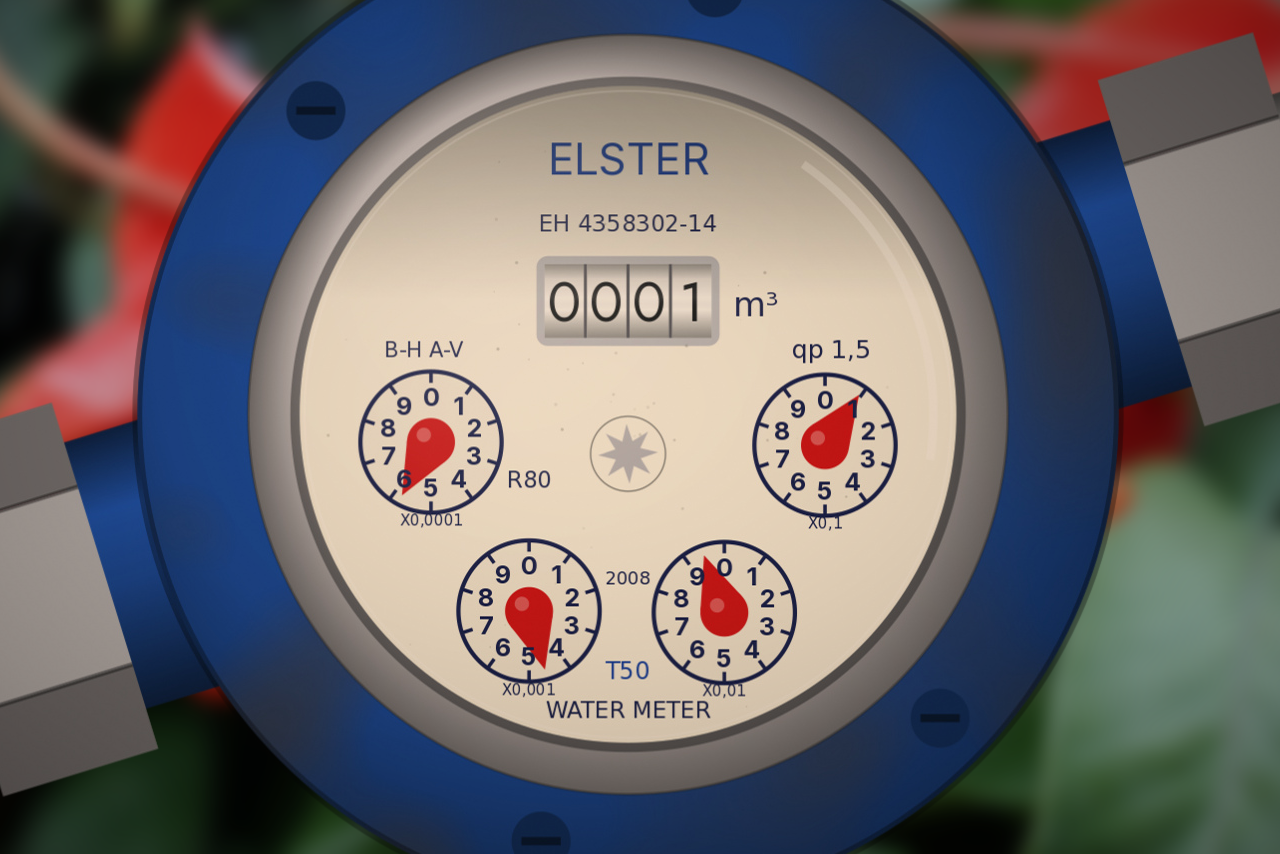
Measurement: 1.0945 m³
